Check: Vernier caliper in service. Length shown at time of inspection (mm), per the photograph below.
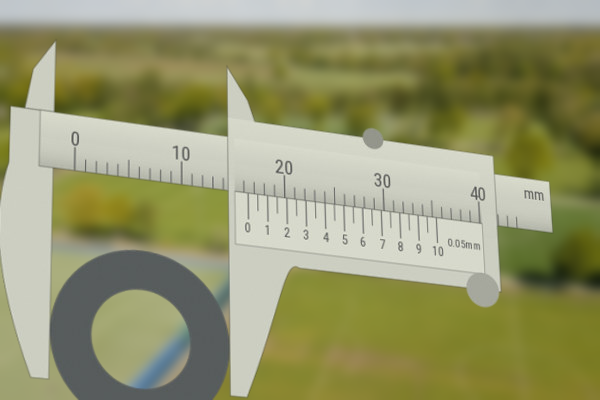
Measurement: 16.4 mm
